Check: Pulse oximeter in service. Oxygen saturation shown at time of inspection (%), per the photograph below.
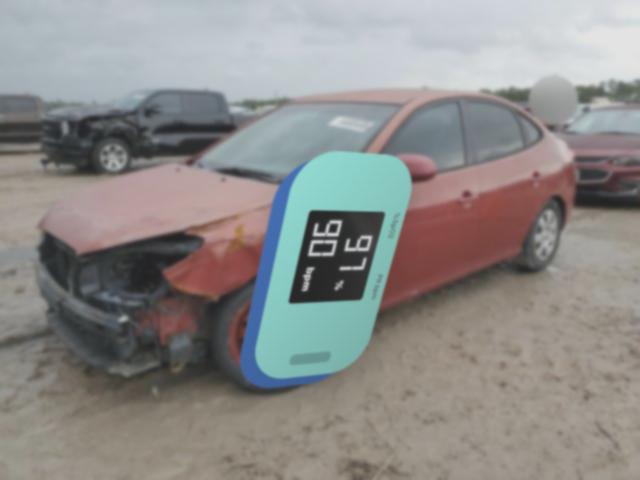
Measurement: 97 %
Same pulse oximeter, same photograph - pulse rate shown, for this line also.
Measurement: 90 bpm
